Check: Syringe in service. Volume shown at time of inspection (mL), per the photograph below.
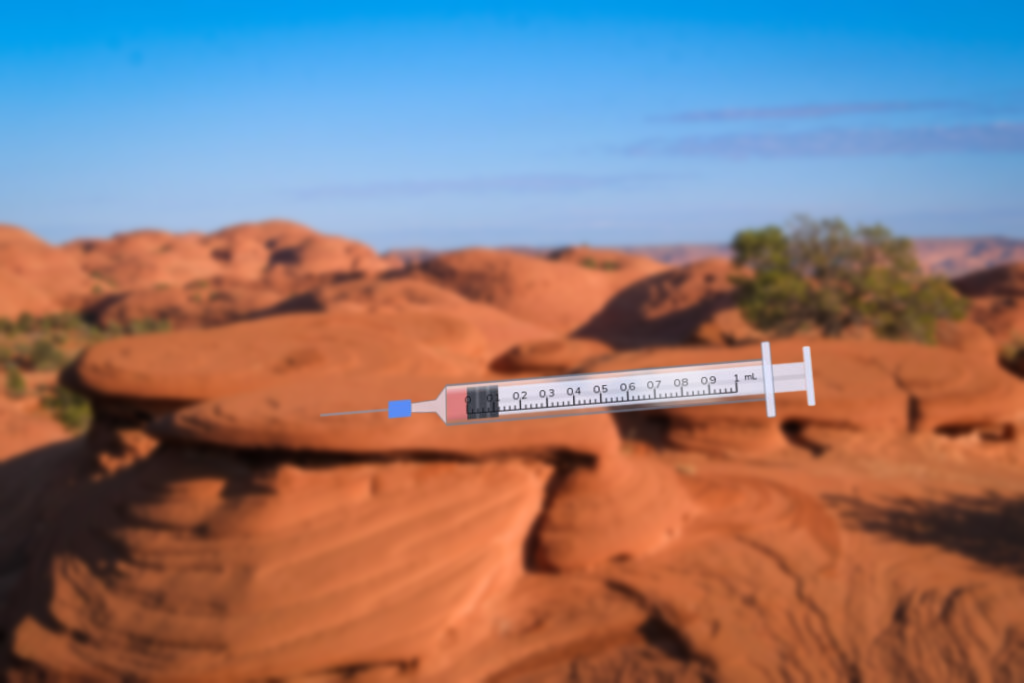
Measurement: 0 mL
